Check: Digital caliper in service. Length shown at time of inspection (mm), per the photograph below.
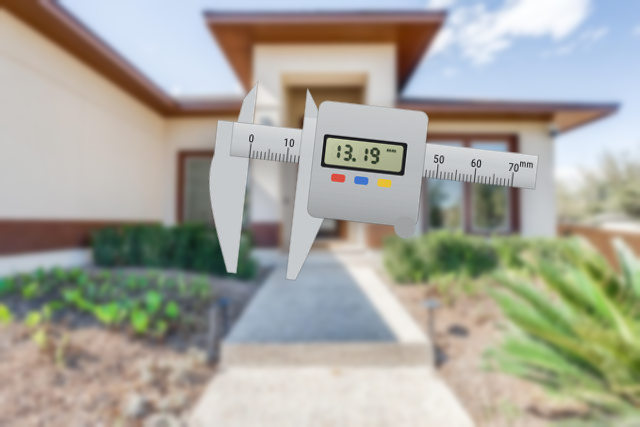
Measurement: 13.19 mm
